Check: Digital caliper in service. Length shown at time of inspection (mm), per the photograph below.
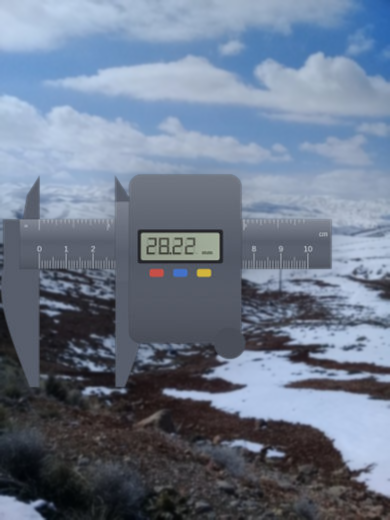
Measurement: 28.22 mm
